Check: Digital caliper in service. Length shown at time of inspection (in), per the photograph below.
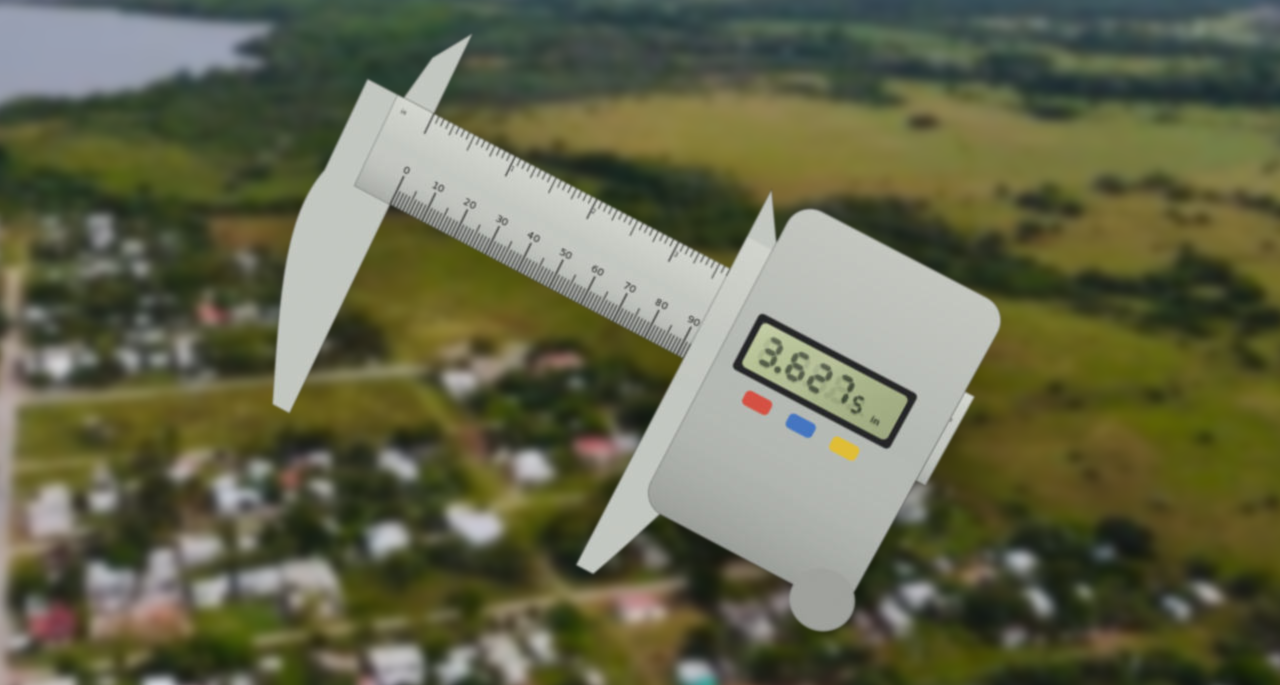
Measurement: 3.6275 in
